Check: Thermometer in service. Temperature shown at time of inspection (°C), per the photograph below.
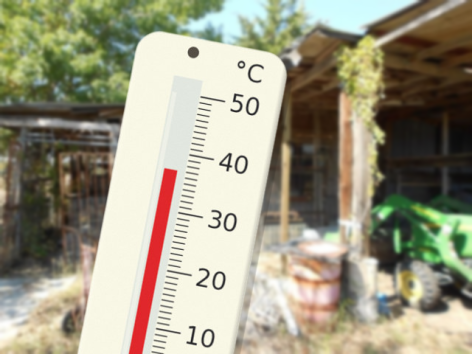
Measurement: 37 °C
